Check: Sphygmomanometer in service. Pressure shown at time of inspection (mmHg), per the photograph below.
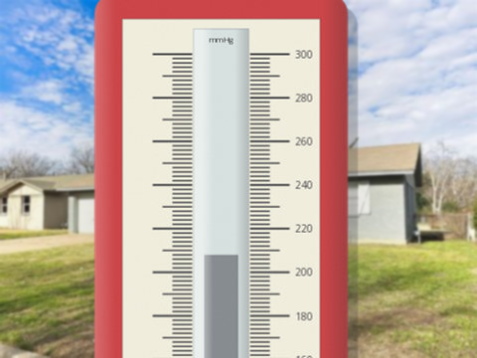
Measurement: 208 mmHg
